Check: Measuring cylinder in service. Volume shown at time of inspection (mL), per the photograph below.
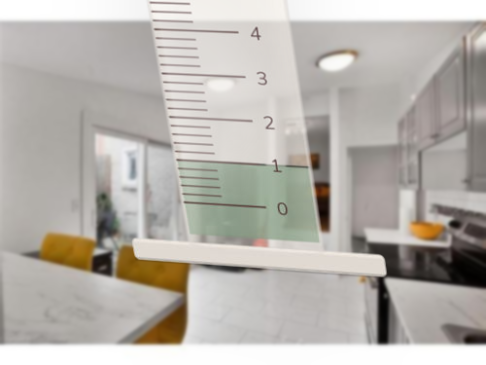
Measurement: 1 mL
